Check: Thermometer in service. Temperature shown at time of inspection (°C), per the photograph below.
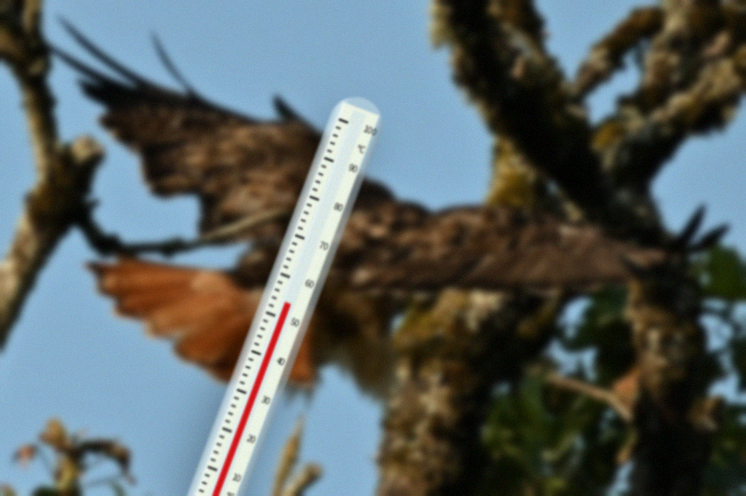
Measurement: 54 °C
